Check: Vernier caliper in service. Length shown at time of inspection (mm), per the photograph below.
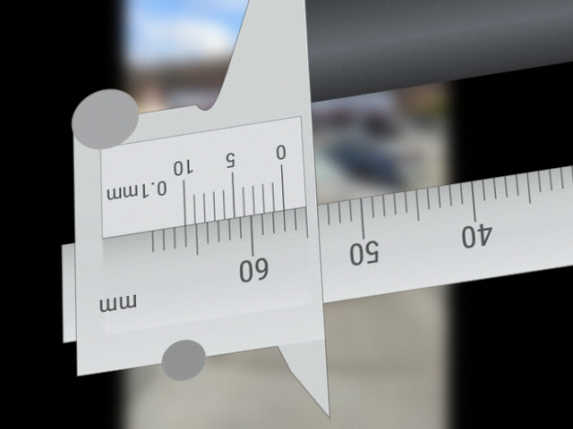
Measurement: 57.0 mm
